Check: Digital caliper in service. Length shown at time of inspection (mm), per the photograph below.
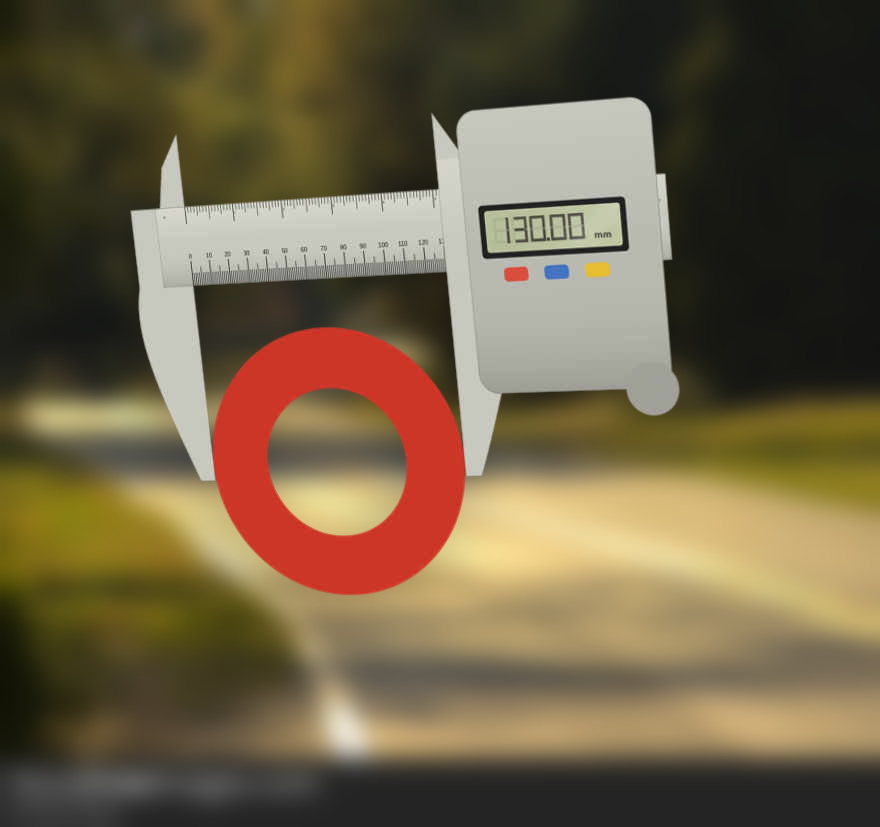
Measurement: 130.00 mm
